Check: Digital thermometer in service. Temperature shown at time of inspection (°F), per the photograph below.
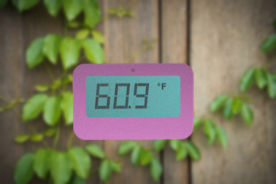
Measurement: 60.9 °F
